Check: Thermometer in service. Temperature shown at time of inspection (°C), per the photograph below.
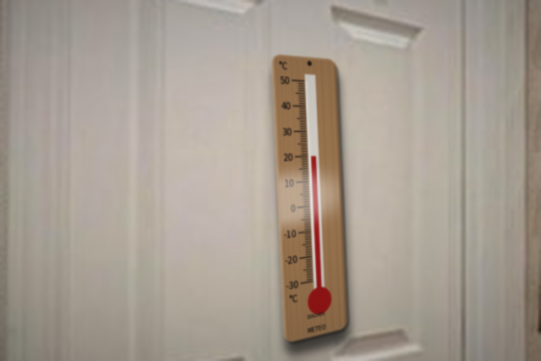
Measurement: 20 °C
